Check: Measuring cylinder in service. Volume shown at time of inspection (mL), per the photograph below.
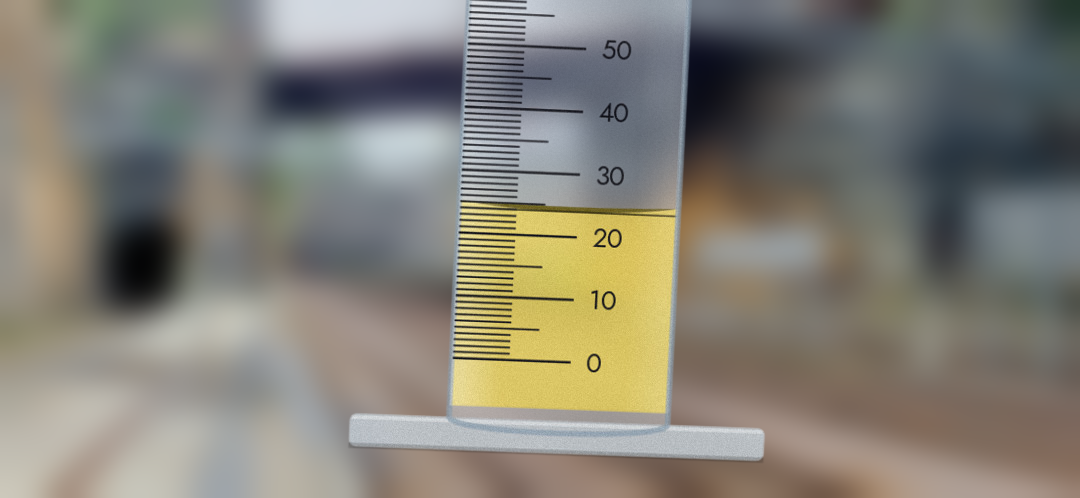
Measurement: 24 mL
